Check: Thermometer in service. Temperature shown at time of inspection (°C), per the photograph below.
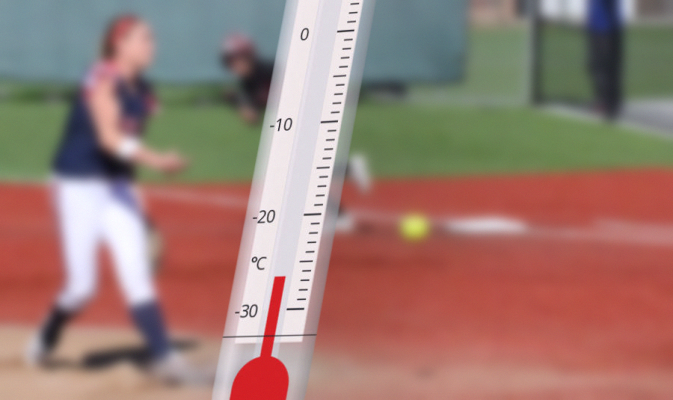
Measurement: -26.5 °C
